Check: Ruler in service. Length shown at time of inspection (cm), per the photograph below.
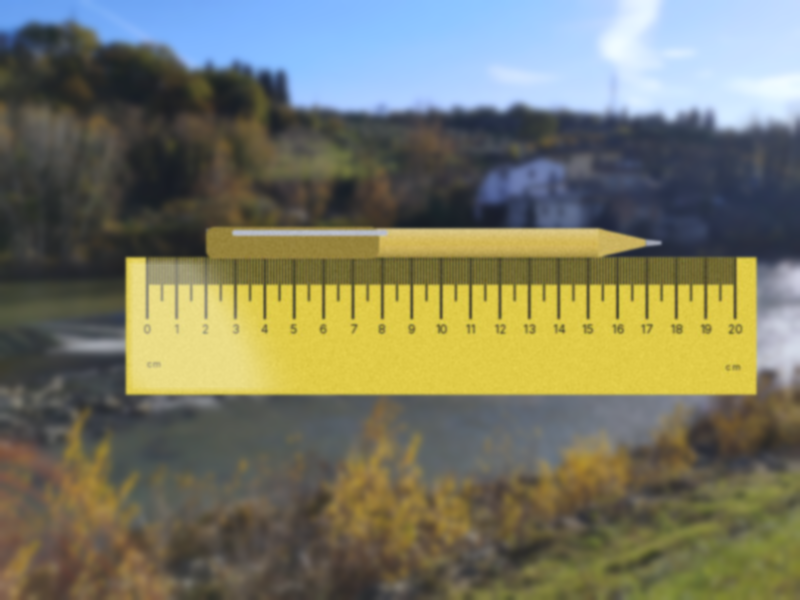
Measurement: 15.5 cm
